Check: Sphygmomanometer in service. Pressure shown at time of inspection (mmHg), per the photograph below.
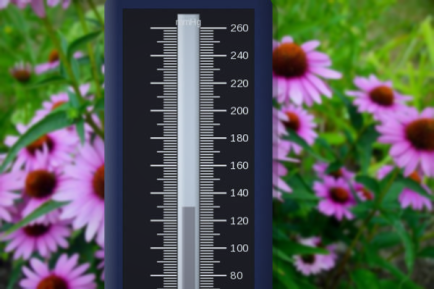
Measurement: 130 mmHg
